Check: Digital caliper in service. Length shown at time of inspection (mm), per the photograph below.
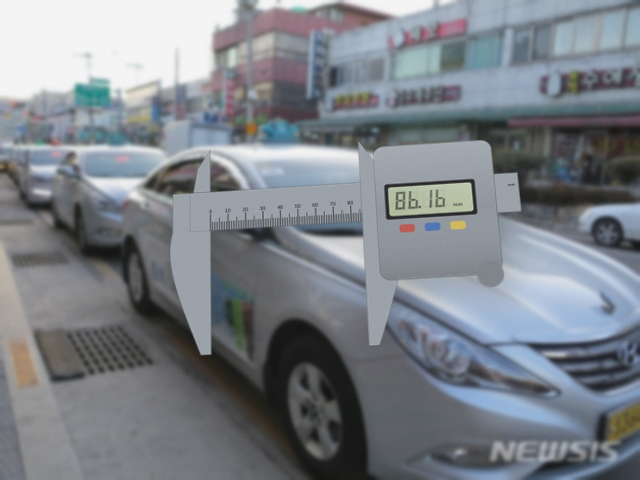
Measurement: 86.16 mm
